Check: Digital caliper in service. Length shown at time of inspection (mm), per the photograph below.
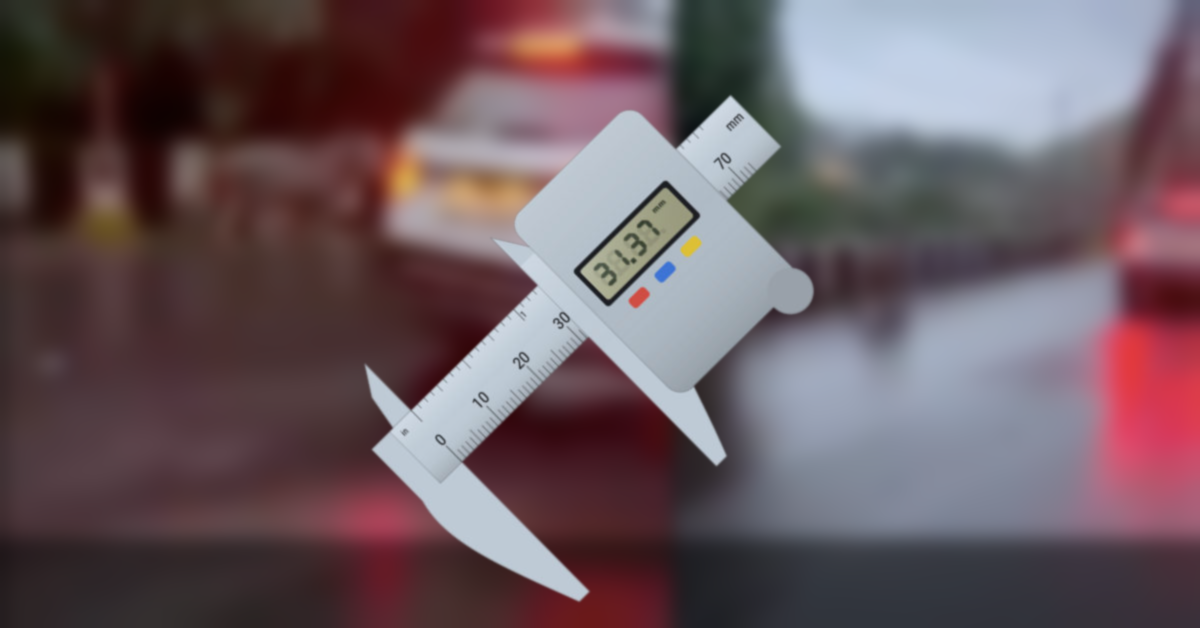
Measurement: 31.37 mm
